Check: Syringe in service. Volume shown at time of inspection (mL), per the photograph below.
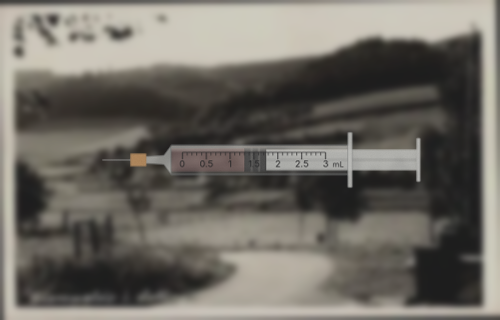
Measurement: 1.3 mL
